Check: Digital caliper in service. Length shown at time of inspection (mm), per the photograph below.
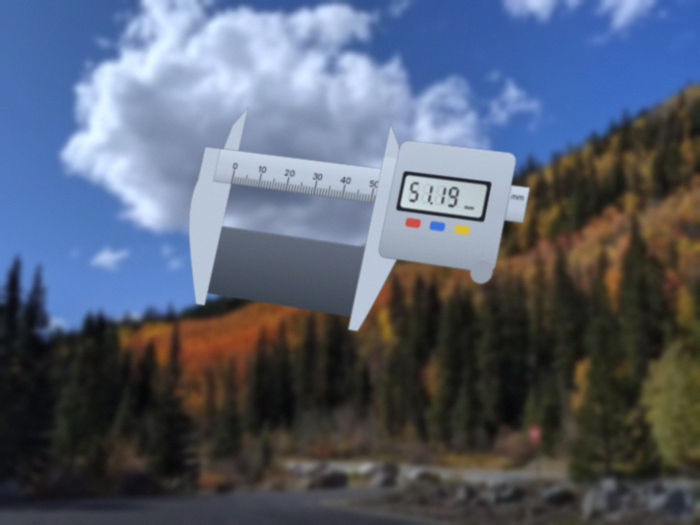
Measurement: 51.19 mm
